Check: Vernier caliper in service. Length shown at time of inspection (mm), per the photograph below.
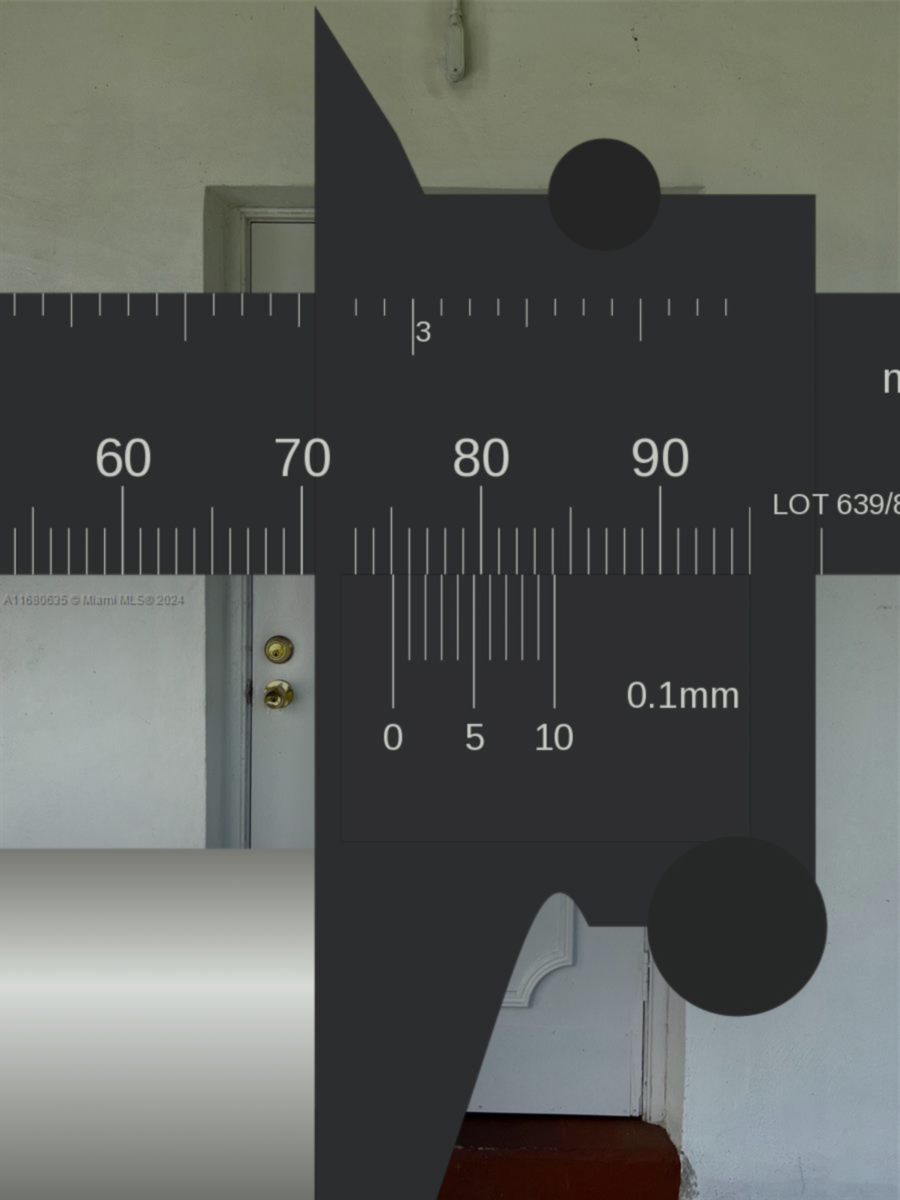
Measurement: 75.1 mm
